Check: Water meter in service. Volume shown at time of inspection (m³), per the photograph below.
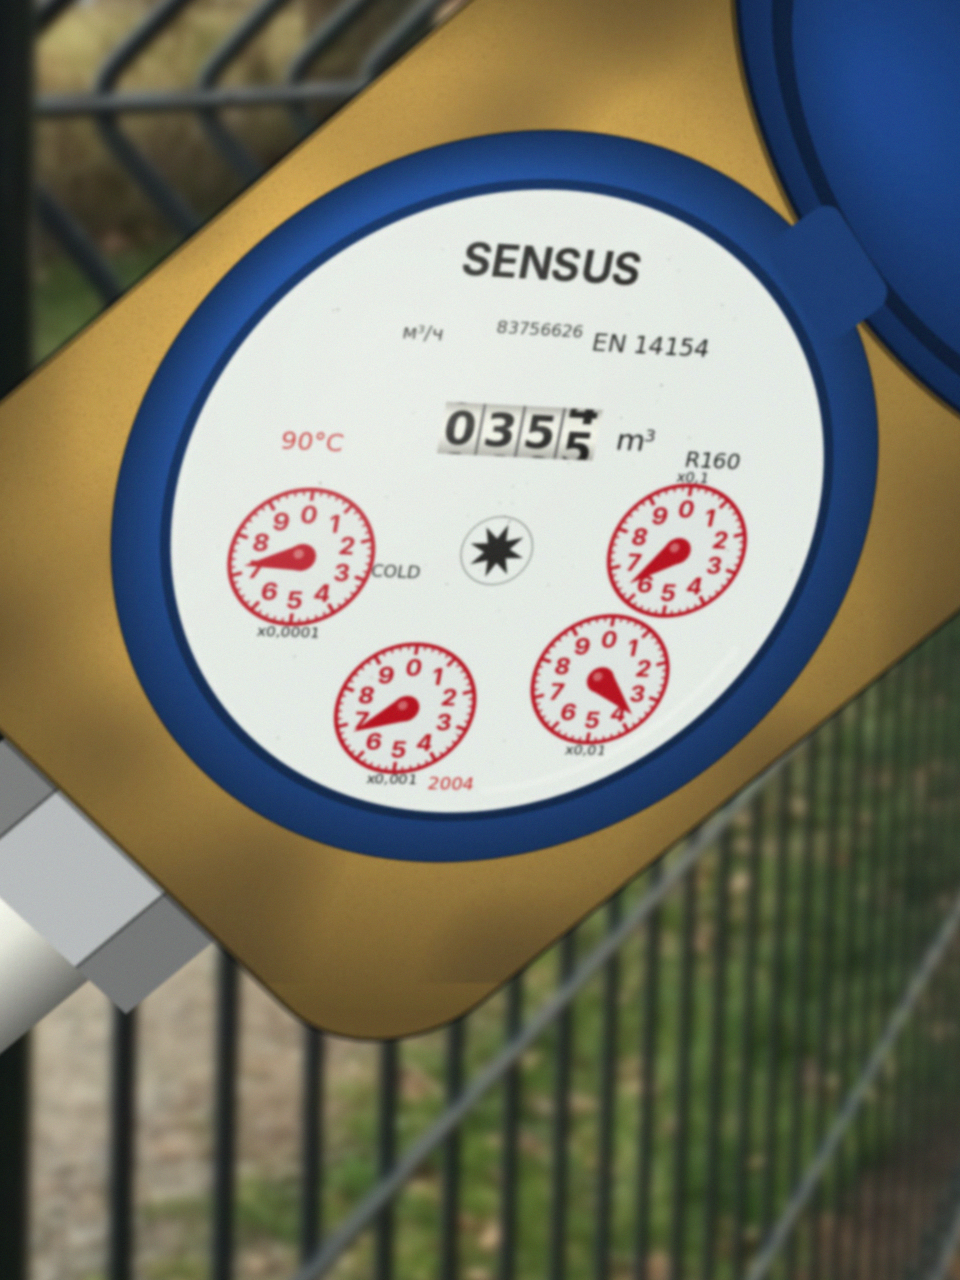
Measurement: 354.6367 m³
